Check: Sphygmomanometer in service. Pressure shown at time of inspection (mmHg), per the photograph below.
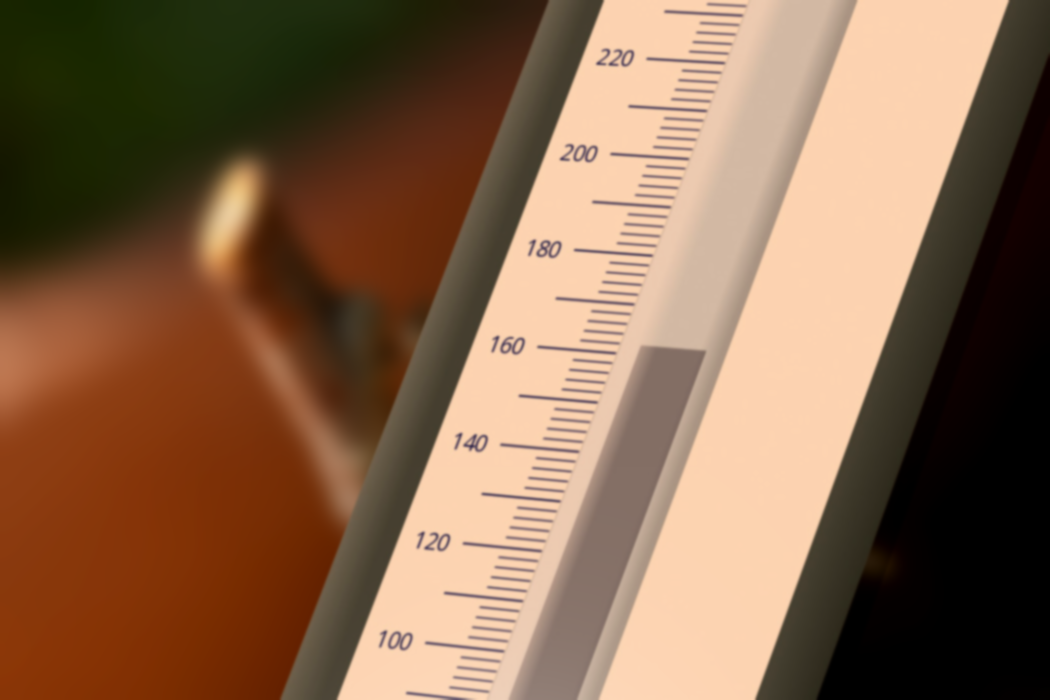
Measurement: 162 mmHg
